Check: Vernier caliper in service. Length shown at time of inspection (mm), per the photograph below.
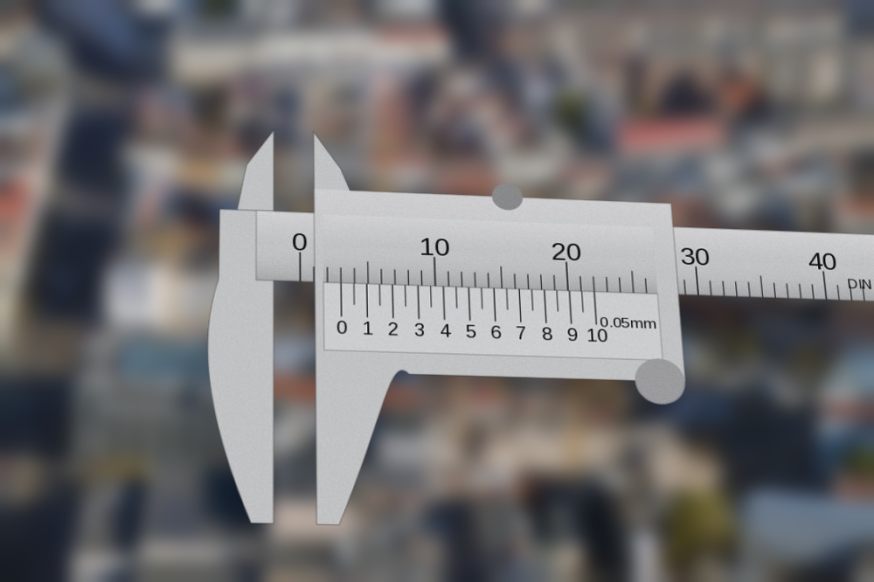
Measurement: 3.0 mm
